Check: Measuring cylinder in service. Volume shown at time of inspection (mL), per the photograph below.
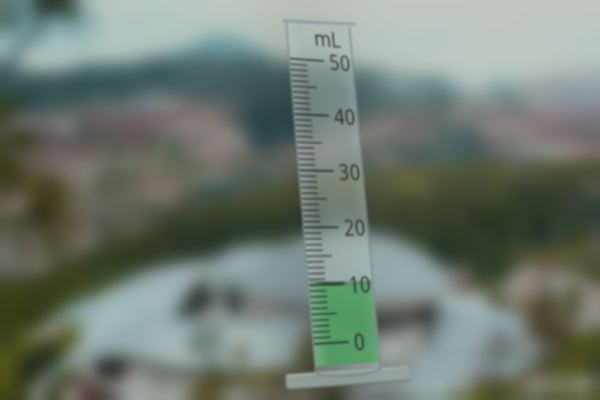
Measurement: 10 mL
